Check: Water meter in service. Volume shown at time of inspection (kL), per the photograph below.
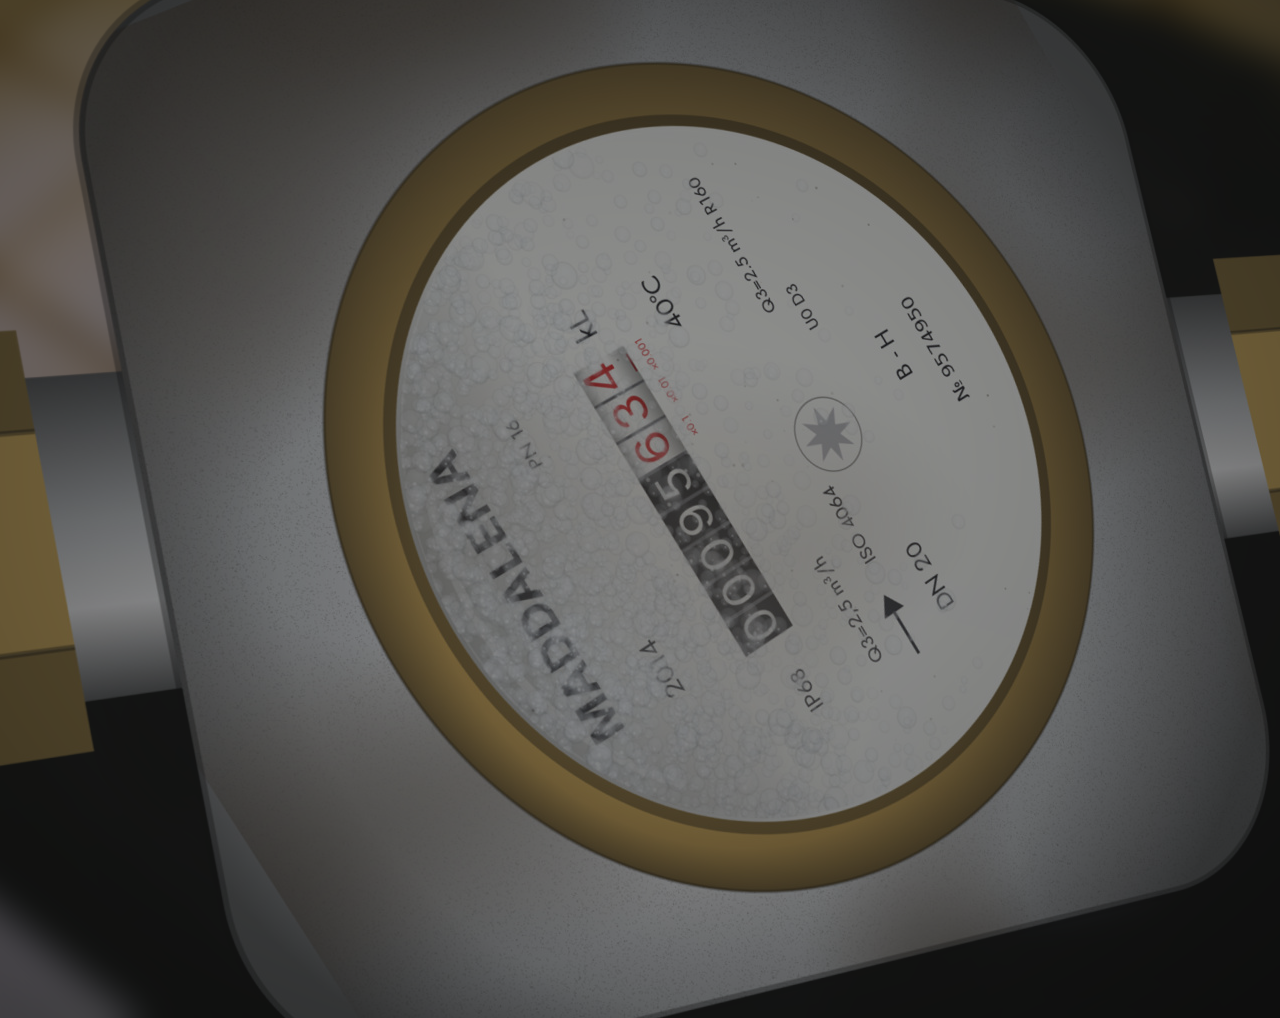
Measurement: 95.634 kL
